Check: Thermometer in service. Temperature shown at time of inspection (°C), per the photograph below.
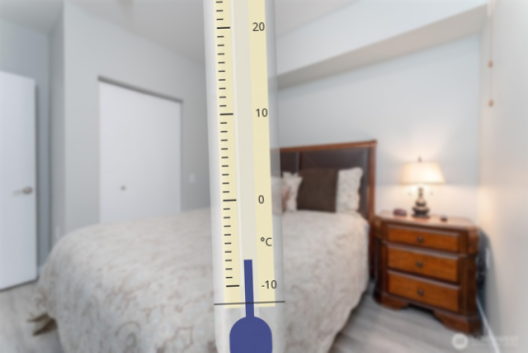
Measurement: -7 °C
